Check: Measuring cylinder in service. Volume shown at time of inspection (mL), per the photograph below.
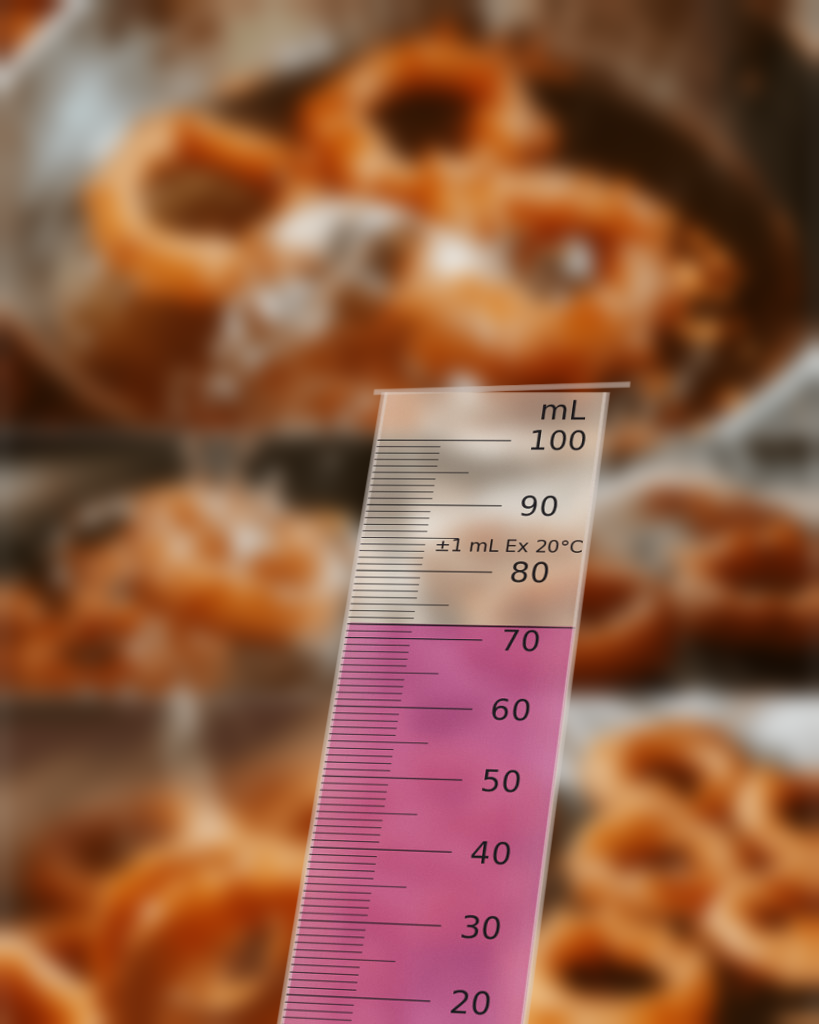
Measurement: 72 mL
